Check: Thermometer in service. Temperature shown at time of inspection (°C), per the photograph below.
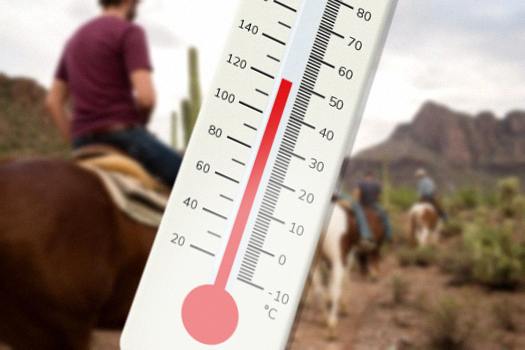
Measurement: 50 °C
